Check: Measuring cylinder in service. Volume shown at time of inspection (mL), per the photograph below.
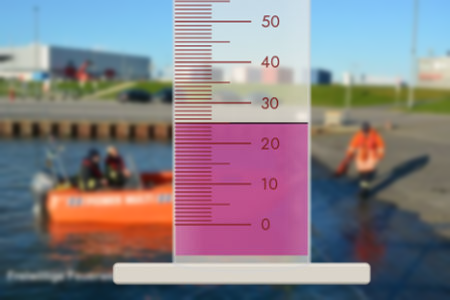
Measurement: 25 mL
